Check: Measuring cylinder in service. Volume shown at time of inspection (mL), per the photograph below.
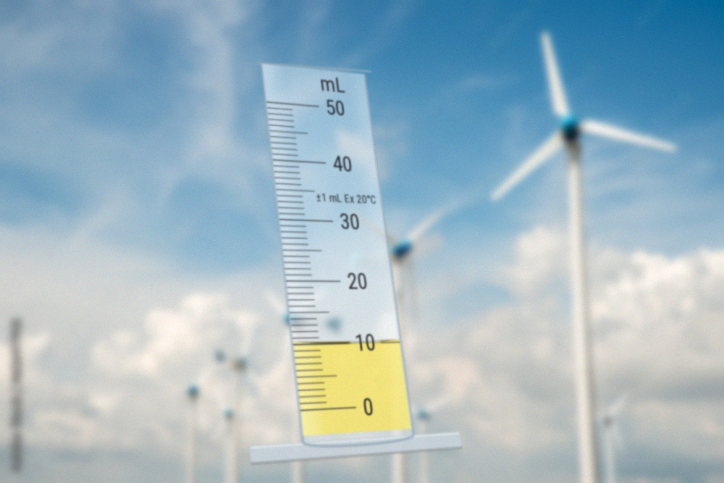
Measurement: 10 mL
